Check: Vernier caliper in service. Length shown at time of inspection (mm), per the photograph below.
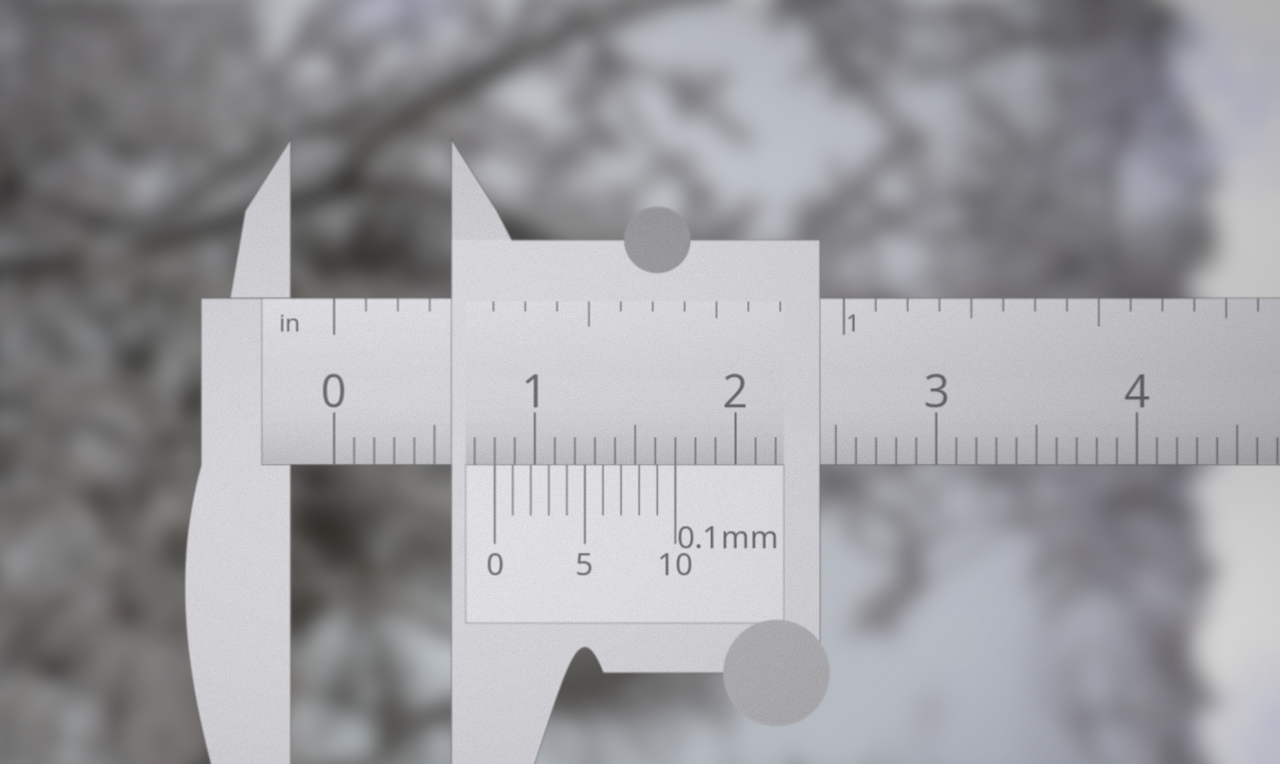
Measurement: 8.0 mm
